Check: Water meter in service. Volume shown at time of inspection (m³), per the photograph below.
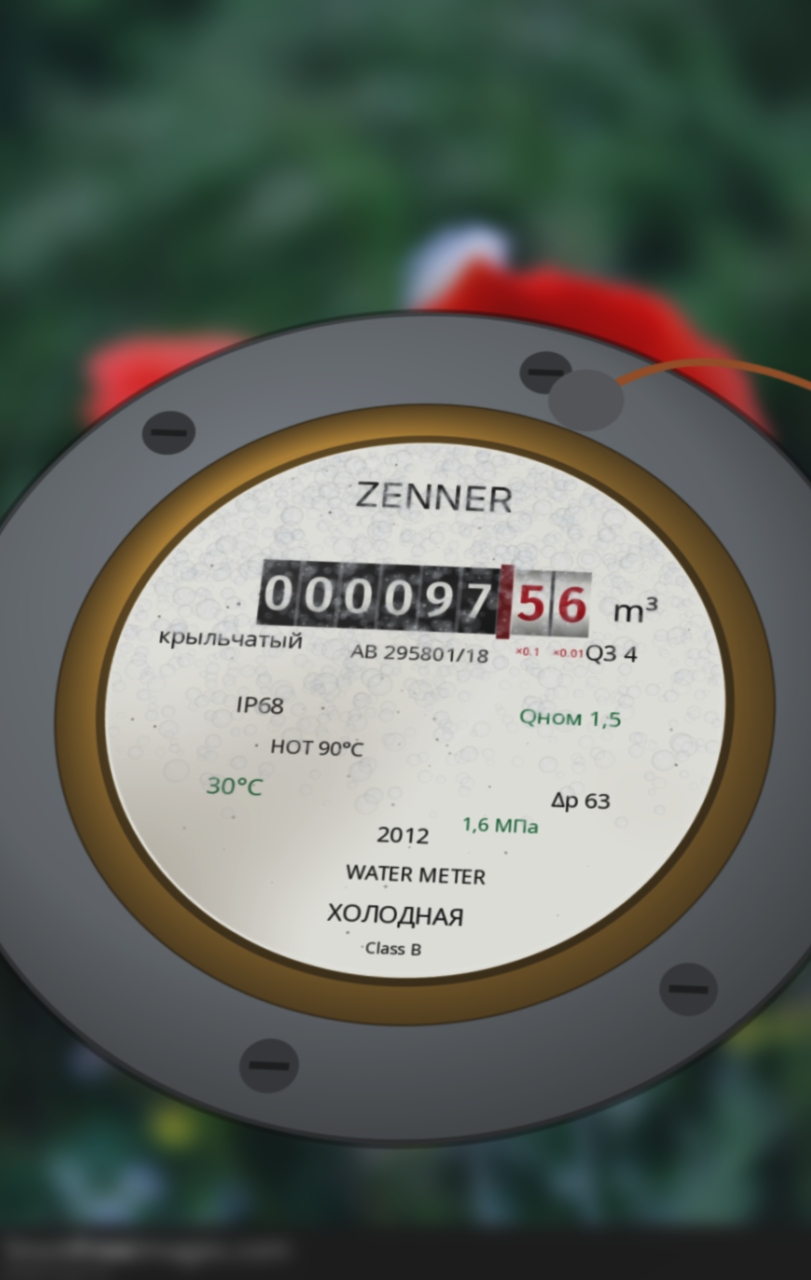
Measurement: 97.56 m³
